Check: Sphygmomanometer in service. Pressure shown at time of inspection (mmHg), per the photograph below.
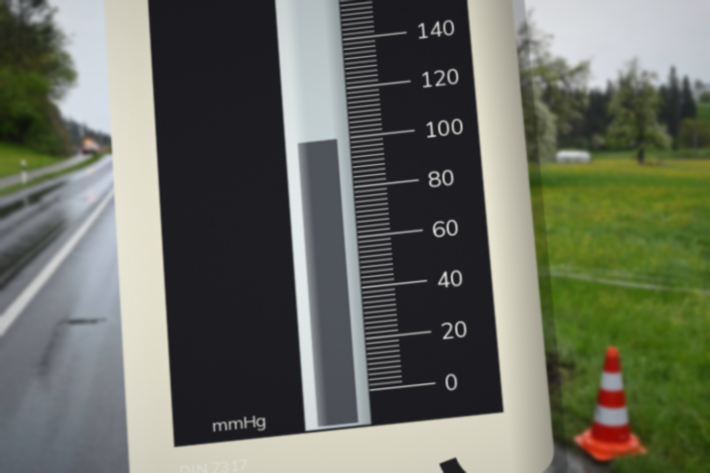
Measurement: 100 mmHg
